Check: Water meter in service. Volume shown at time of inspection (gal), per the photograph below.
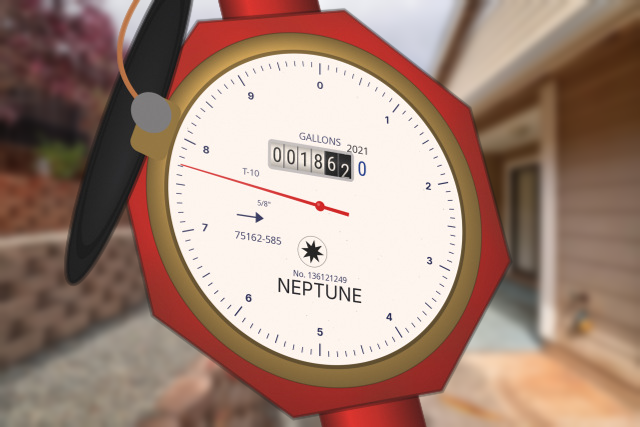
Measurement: 18617.7 gal
